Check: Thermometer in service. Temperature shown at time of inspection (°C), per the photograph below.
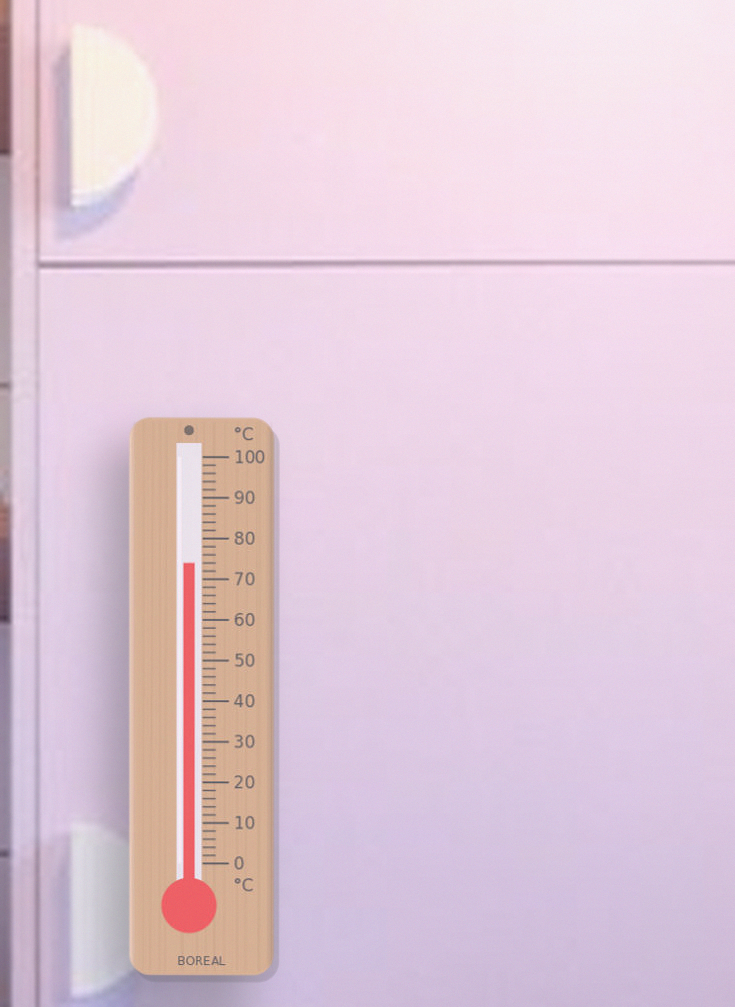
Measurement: 74 °C
